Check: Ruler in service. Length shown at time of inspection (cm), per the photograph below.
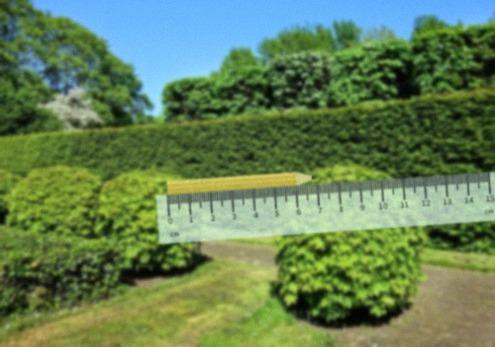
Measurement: 7 cm
